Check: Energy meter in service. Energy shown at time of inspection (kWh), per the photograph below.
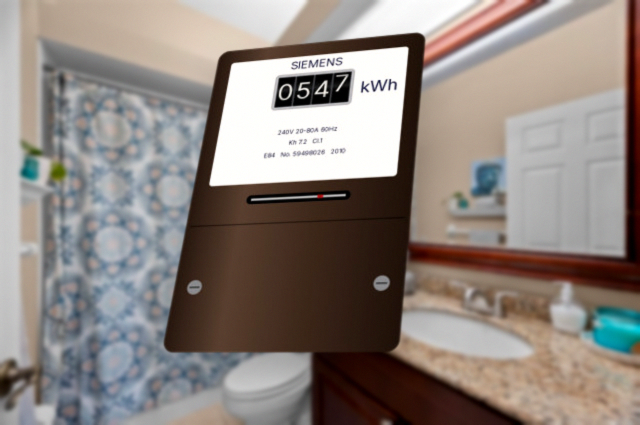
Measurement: 547 kWh
